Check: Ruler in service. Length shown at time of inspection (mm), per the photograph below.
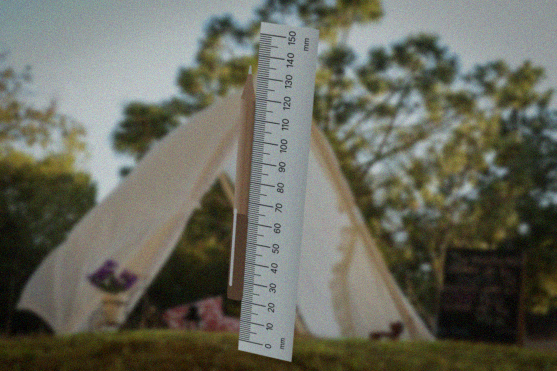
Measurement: 115 mm
